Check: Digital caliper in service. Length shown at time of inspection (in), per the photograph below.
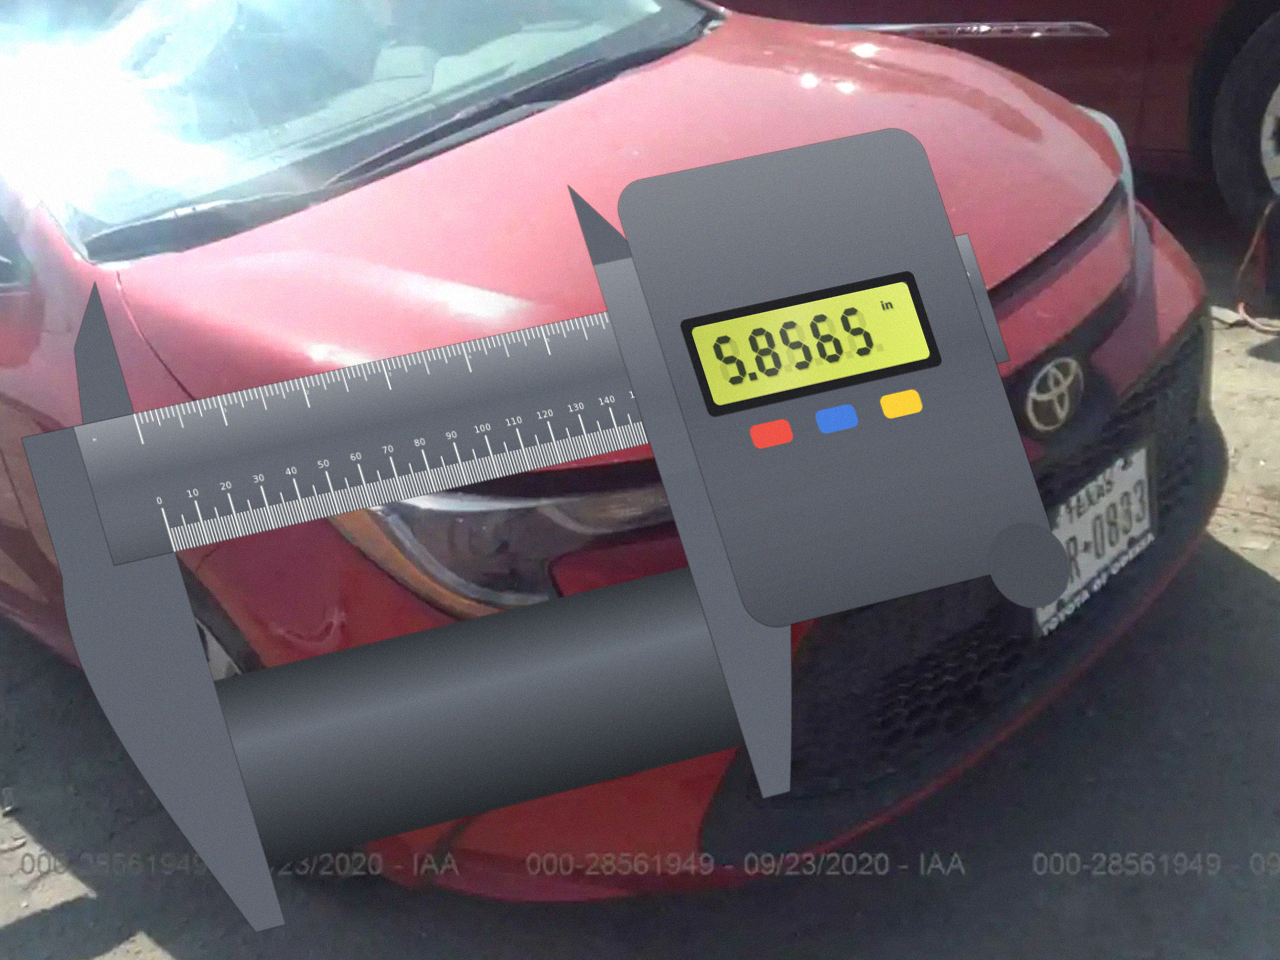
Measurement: 5.8565 in
